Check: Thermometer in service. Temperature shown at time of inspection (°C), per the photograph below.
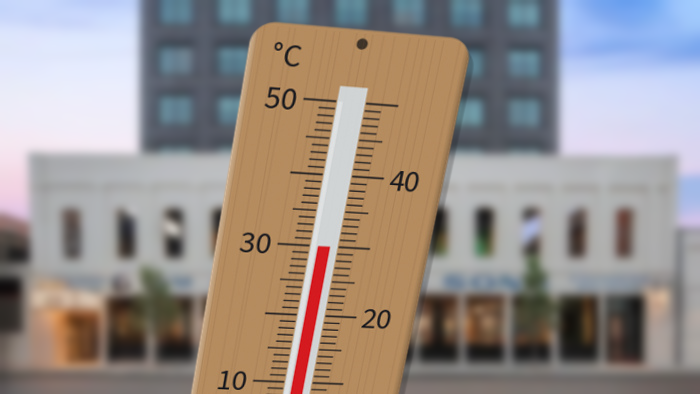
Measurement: 30 °C
